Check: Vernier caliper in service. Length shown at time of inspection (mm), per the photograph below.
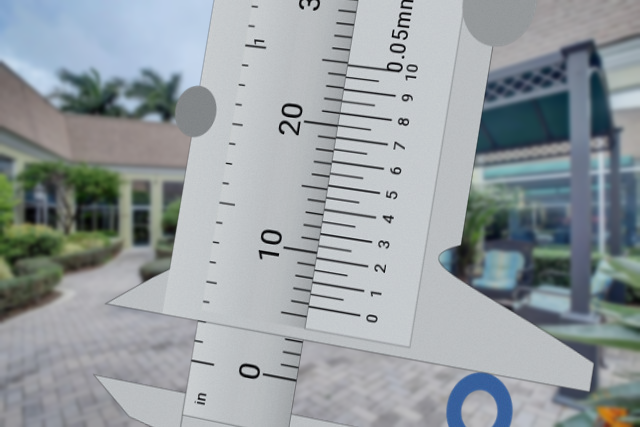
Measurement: 5.8 mm
